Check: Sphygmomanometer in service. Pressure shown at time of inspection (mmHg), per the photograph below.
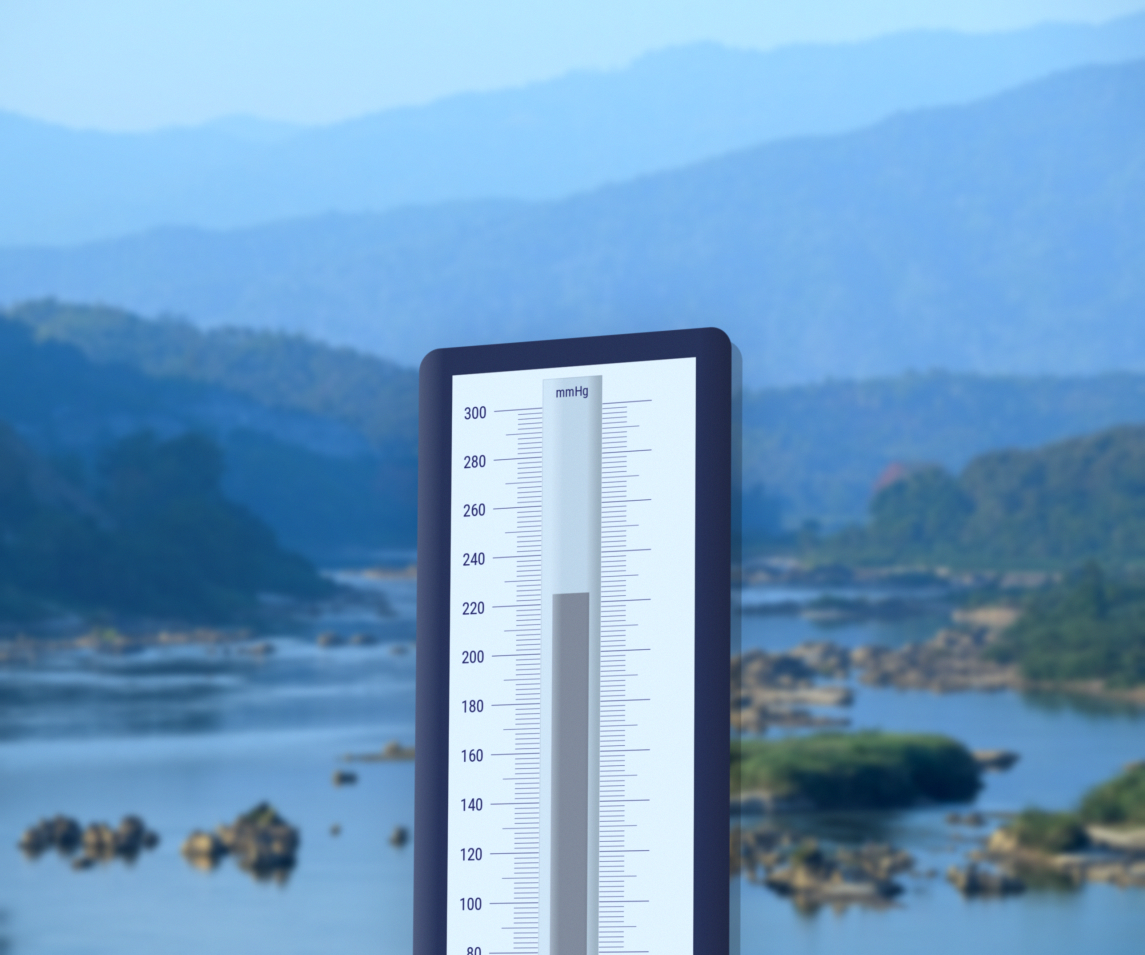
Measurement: 224 mmHg
